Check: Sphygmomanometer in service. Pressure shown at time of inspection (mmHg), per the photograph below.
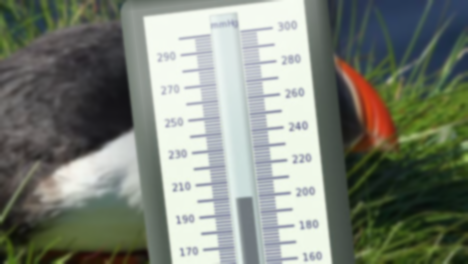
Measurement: 200 mmHg
